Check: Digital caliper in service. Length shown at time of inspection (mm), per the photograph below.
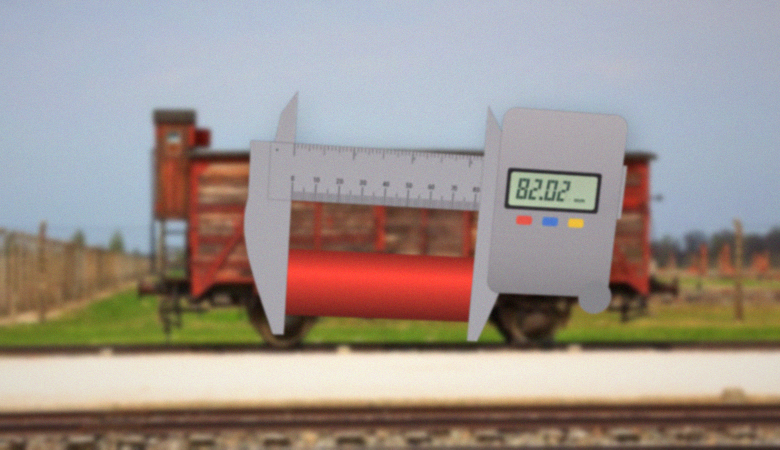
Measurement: 82.02 mm
